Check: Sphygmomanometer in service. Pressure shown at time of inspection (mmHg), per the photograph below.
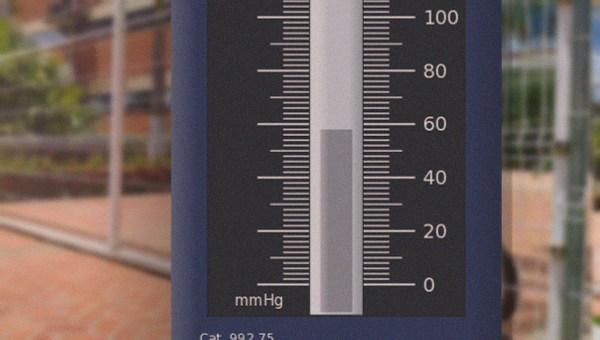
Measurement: 58 mmHg
